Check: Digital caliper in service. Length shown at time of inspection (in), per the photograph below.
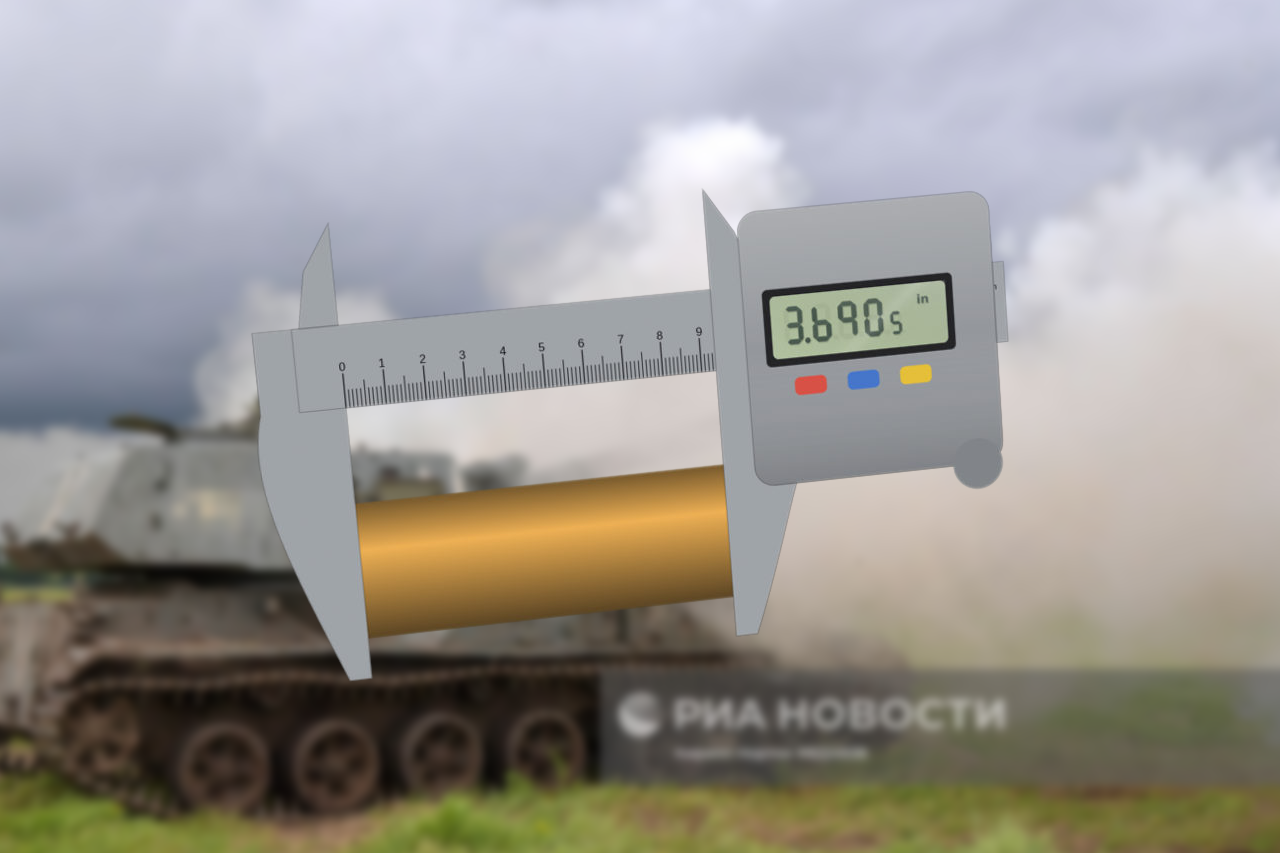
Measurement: 3.6905 in
